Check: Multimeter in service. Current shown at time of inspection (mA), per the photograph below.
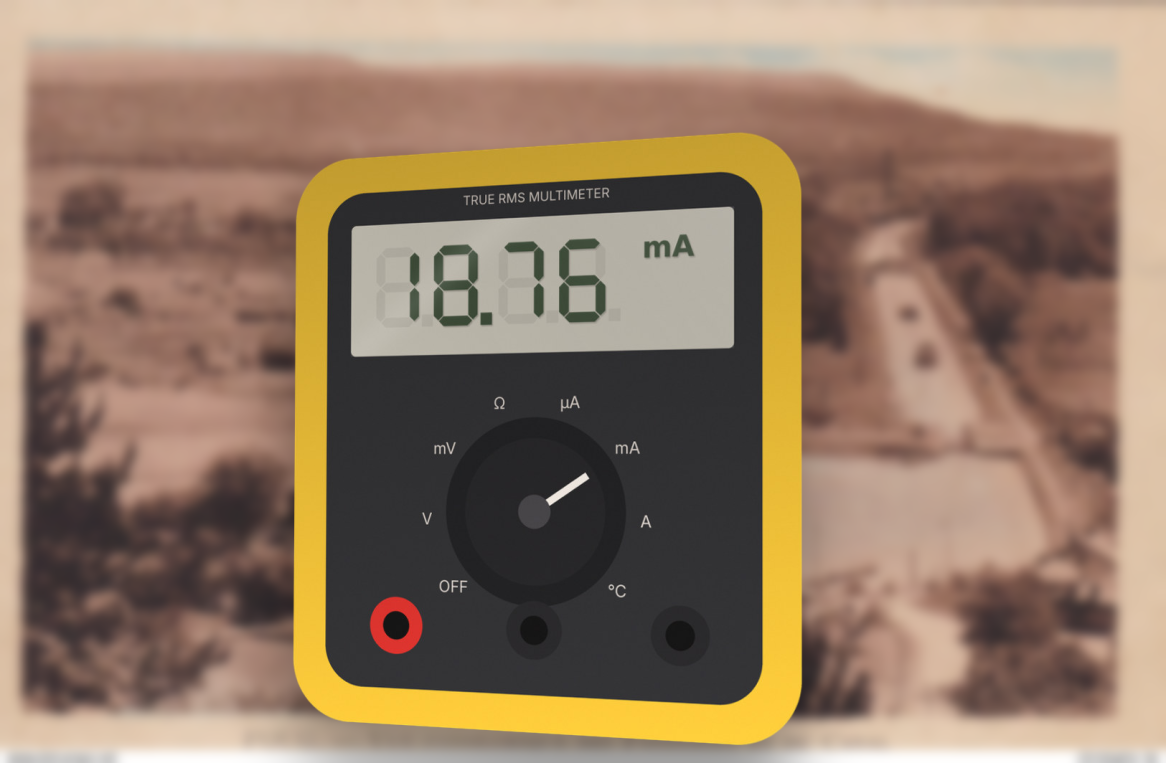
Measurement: 18.76 mA
